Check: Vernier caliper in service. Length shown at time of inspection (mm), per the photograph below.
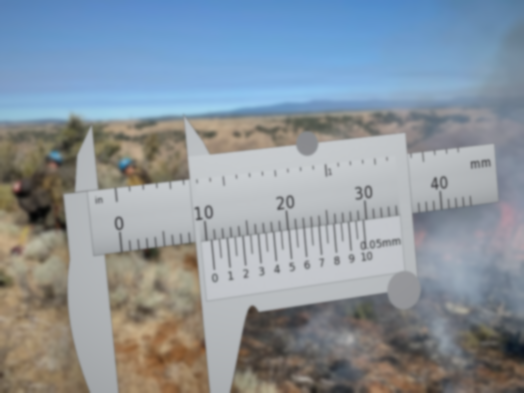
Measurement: 10.6 mm
